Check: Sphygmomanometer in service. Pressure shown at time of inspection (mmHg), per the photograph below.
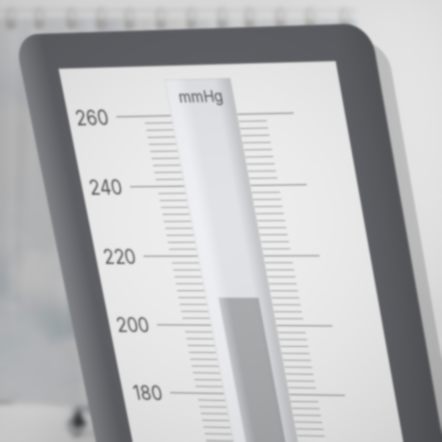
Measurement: 208 mmHg
